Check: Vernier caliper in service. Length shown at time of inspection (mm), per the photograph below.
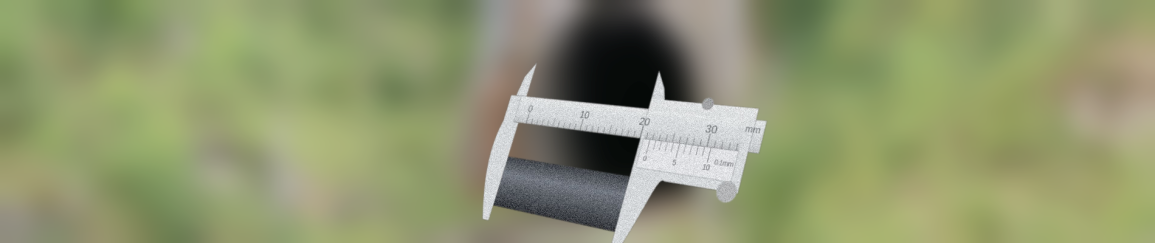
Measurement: 21.6 mm
